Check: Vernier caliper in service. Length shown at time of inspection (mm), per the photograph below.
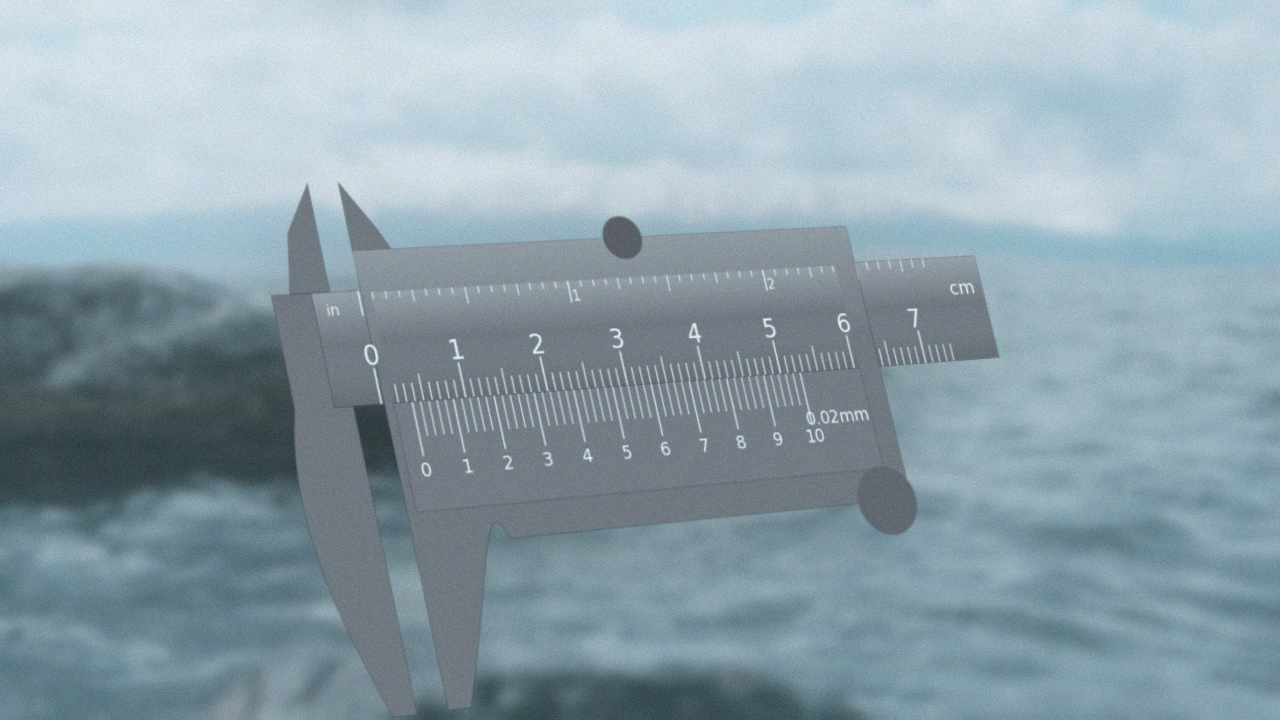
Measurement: 3.6 mm
